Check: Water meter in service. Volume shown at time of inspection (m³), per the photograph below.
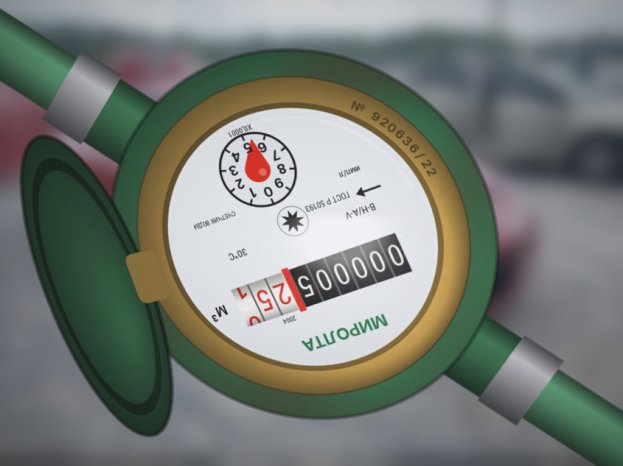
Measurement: 5.2505 m³
